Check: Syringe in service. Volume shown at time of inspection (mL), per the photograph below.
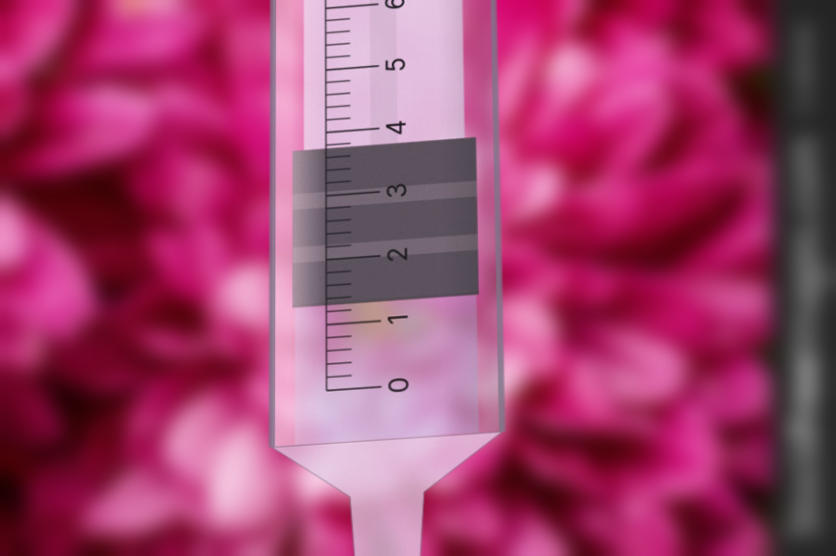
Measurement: 1.3 mL
